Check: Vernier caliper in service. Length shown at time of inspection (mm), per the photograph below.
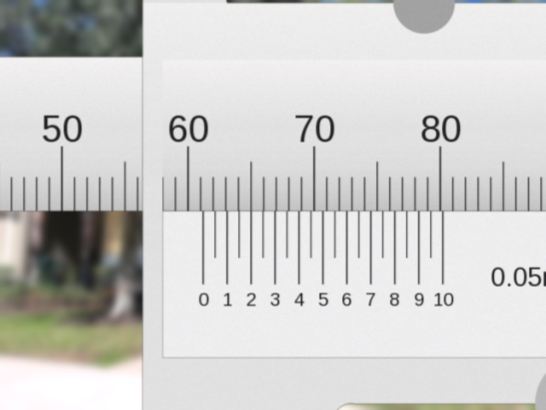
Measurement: 61.2 mm
